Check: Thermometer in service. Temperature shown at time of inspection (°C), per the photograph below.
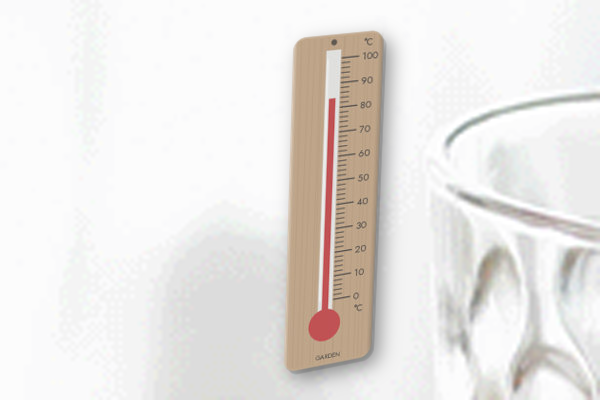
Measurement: 84 °C
